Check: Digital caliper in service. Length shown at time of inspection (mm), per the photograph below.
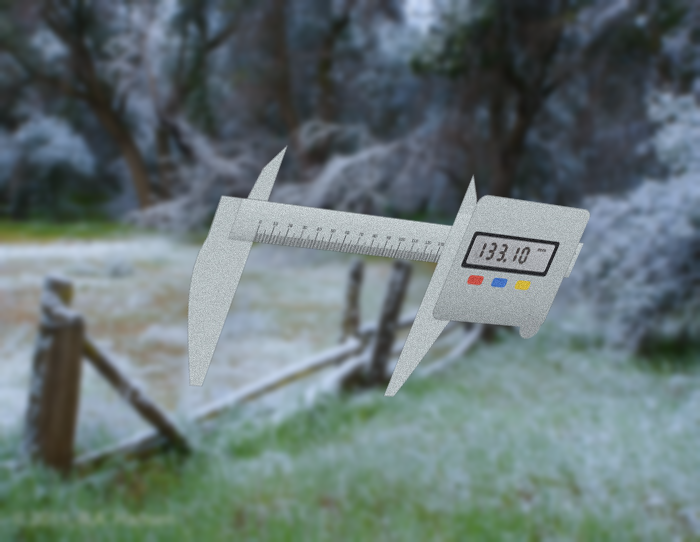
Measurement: 133.10 mm
